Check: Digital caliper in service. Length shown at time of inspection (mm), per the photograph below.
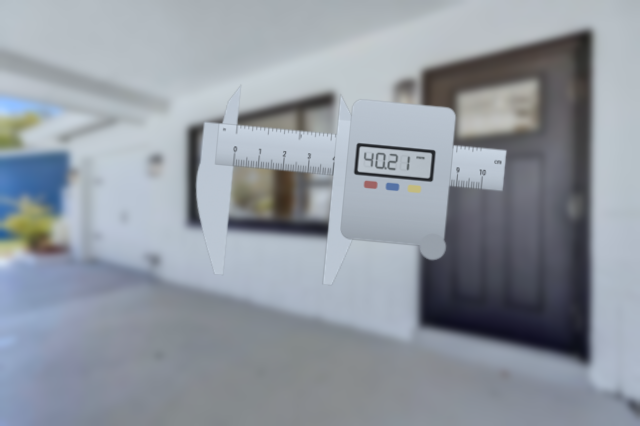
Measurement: 40.21 mm
